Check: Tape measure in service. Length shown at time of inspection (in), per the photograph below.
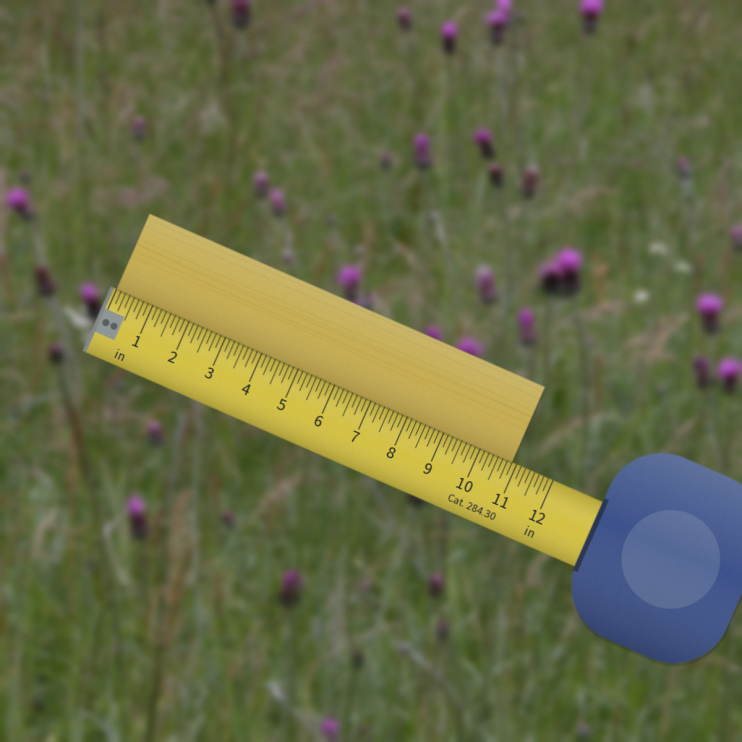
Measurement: 10.875 in
